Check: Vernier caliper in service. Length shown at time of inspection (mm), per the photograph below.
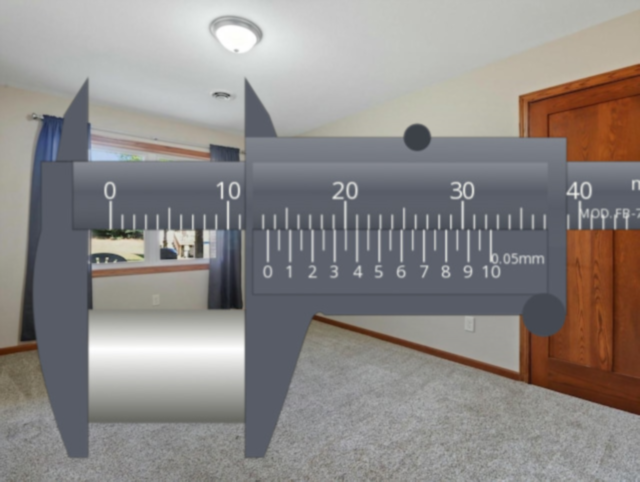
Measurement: 13.4 mm
